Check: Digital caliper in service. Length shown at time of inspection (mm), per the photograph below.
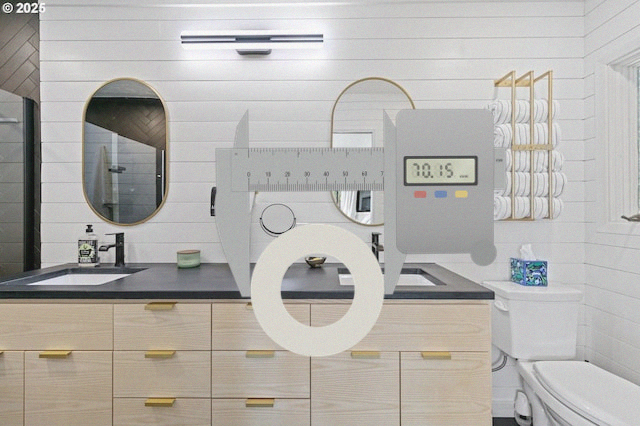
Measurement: 70.15 mm
